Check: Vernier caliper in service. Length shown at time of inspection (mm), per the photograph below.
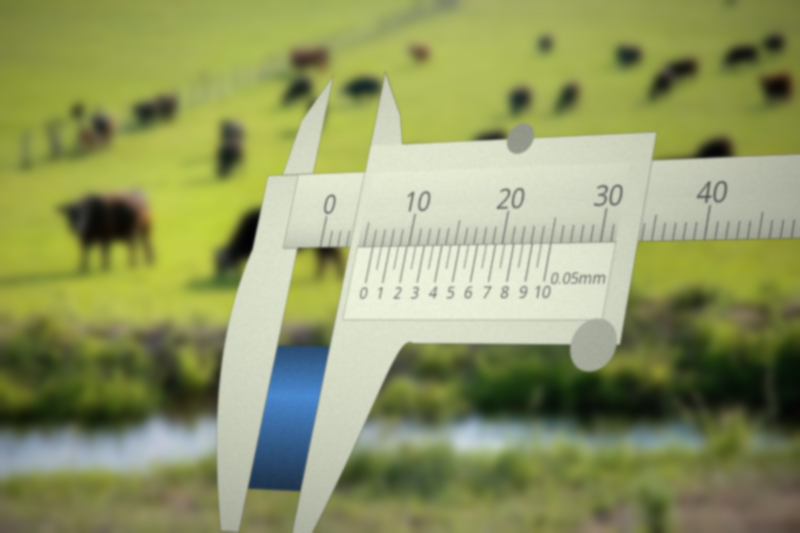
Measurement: 6.0 mm
